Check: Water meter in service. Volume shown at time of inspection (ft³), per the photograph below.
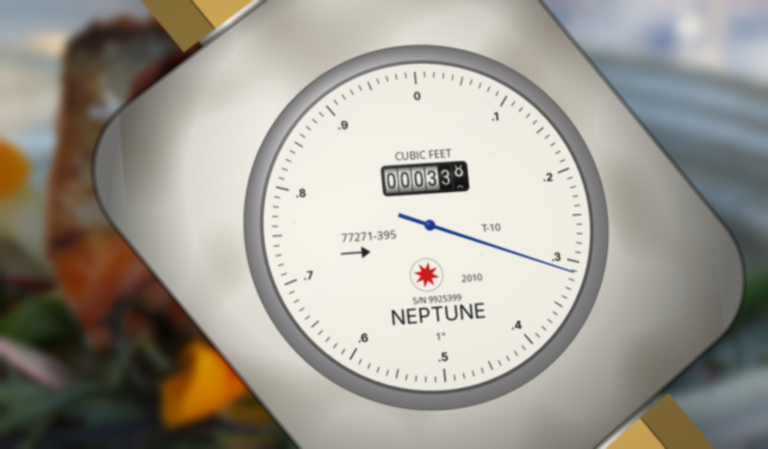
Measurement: 338.31 ft³
